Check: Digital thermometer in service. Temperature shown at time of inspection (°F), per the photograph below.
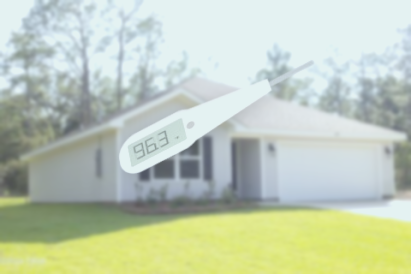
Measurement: 96.3 °F
